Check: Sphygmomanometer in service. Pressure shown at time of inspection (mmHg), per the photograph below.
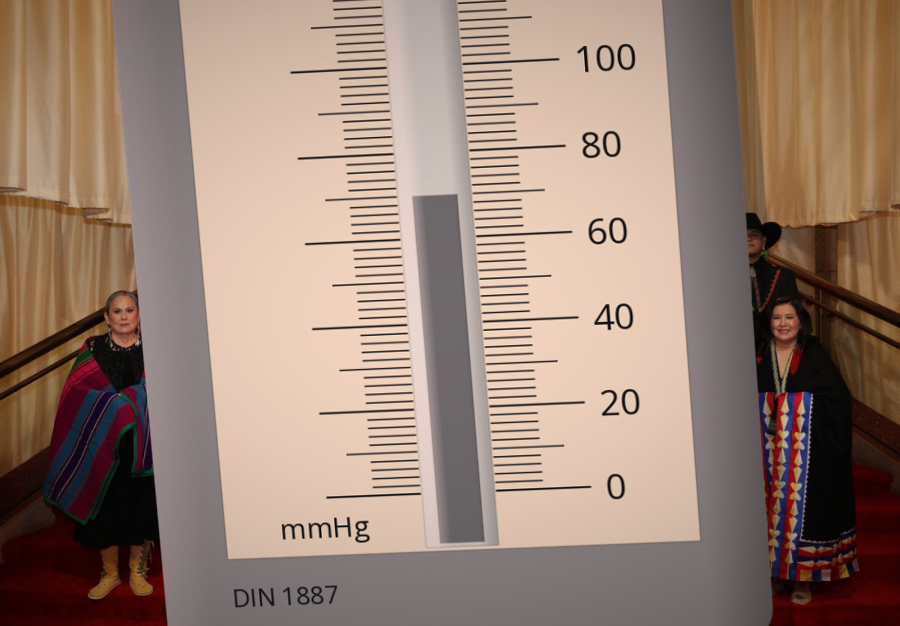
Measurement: 70 mmHg
